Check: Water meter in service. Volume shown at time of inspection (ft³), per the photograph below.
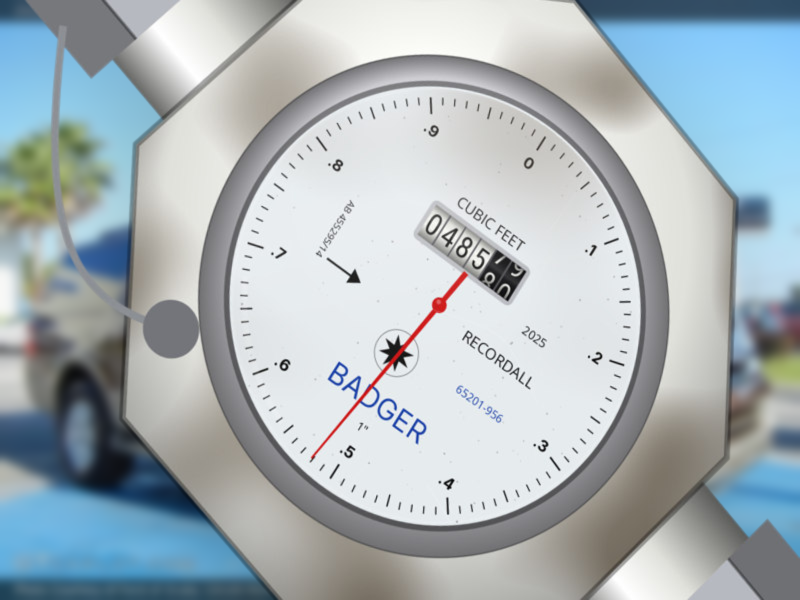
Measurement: 48579.52 ft³
